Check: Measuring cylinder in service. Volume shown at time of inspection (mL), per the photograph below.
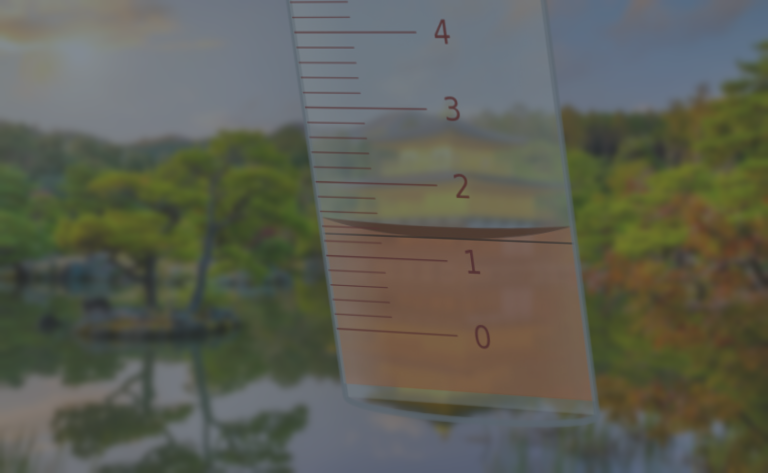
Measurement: 1.3 mL
